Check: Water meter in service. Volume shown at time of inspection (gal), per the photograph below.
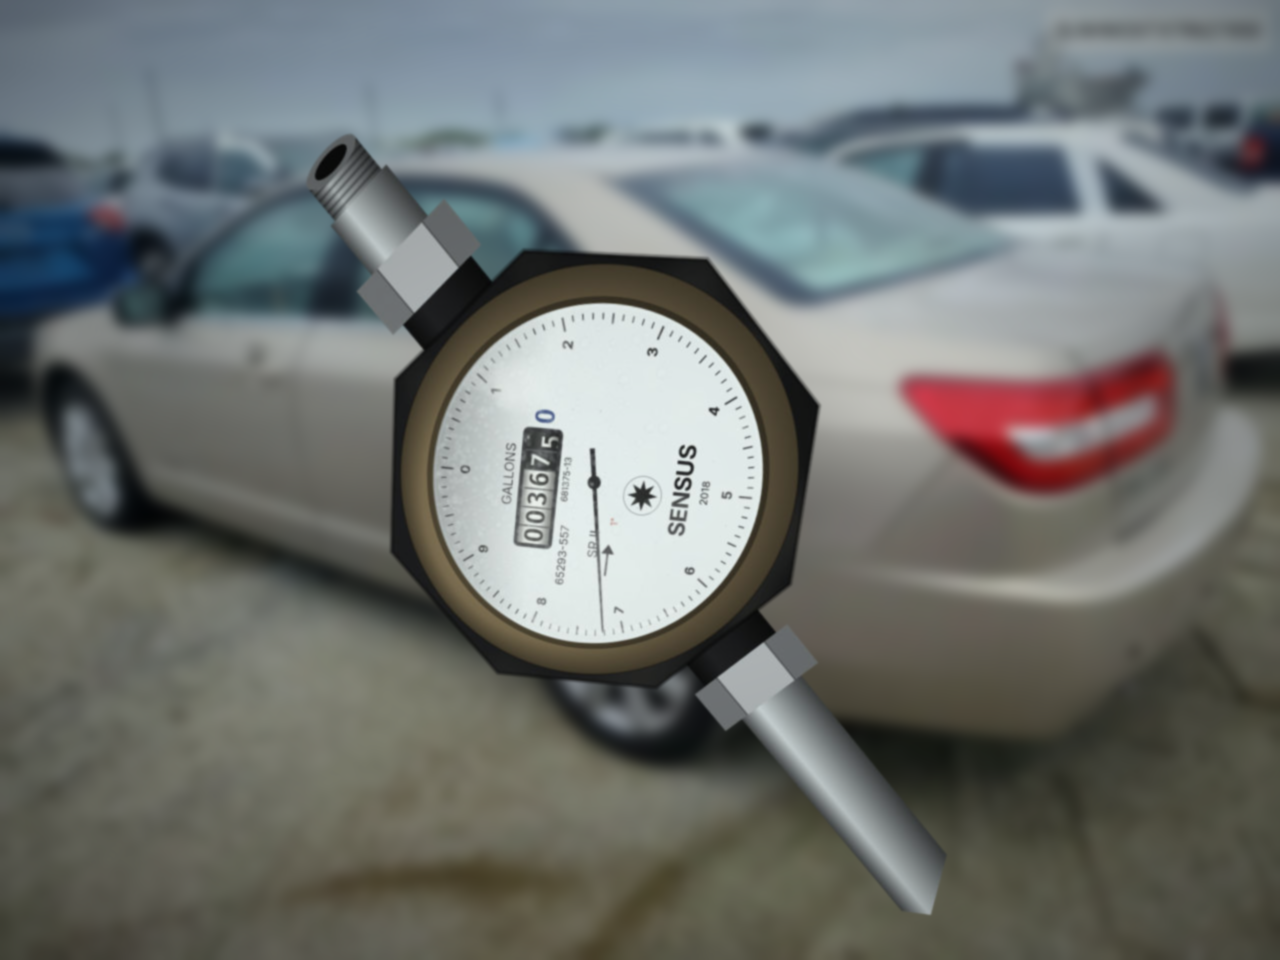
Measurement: 36747.2 gal
